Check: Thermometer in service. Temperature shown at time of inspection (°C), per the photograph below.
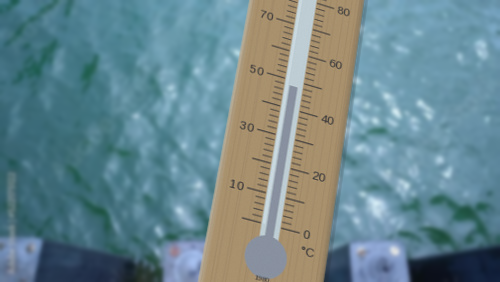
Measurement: 48 °C
